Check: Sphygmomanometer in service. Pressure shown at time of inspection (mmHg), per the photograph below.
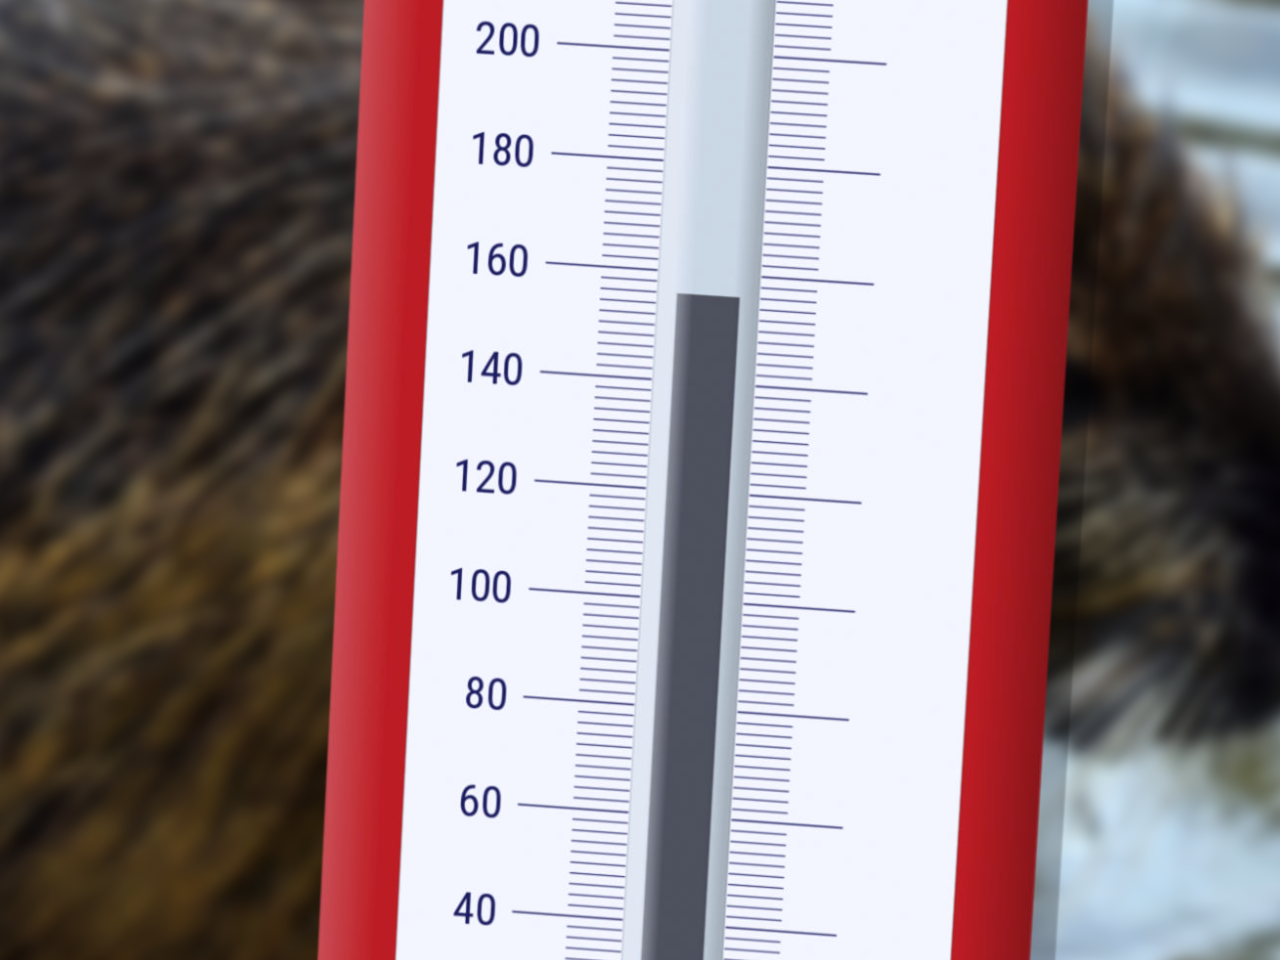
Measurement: 156 mmHg
